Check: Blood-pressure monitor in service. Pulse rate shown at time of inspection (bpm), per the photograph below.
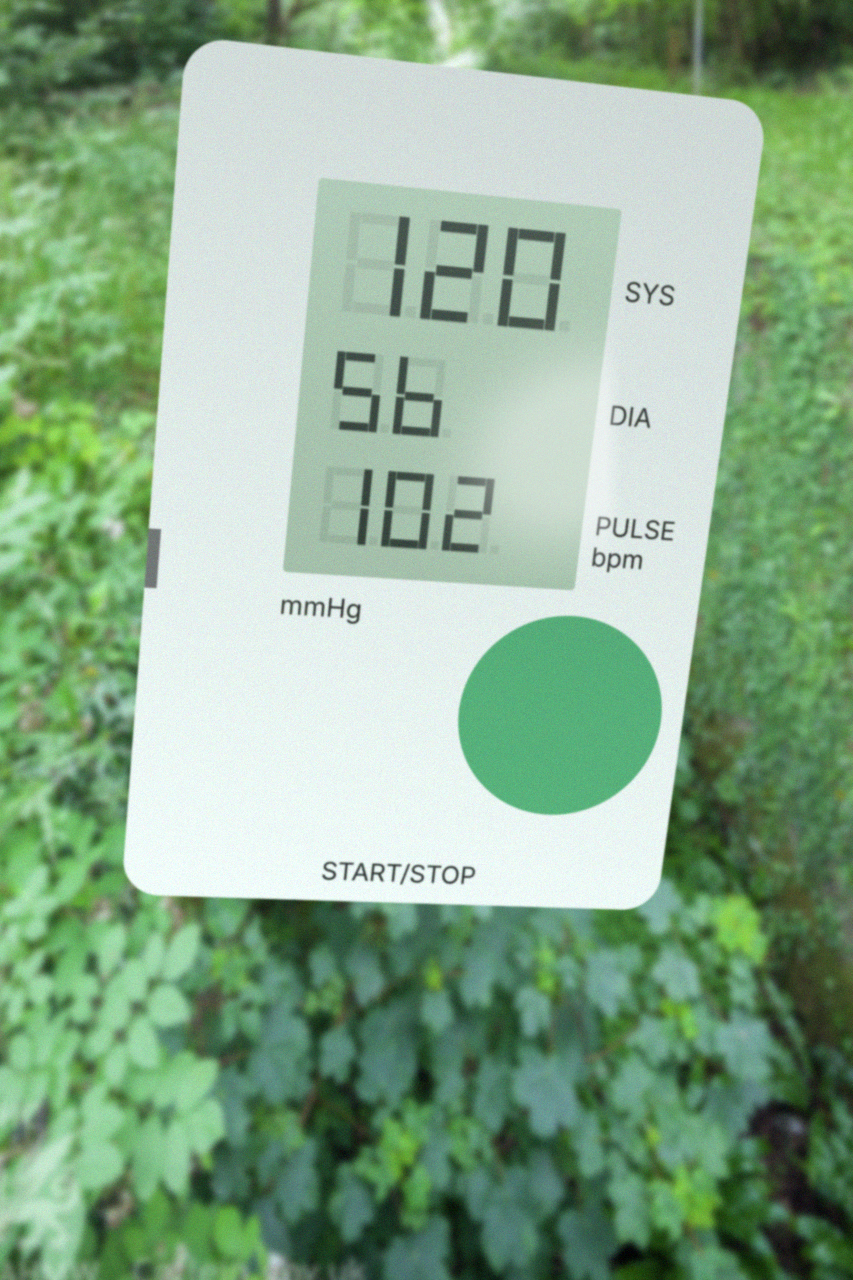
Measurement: 102 bpm
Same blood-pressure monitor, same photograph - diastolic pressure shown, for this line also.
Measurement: 56 mmHg
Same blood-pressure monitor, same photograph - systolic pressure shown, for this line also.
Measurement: 120 mmHg
